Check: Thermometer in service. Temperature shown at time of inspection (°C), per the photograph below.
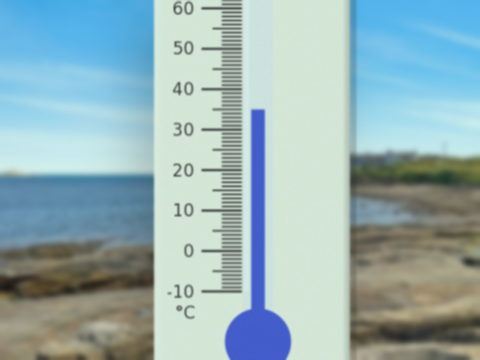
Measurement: 35 °C
